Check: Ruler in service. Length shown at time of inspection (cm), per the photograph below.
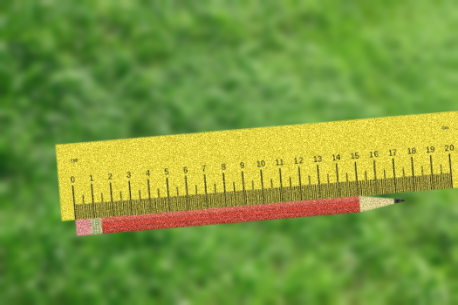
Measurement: 17.5 cm
